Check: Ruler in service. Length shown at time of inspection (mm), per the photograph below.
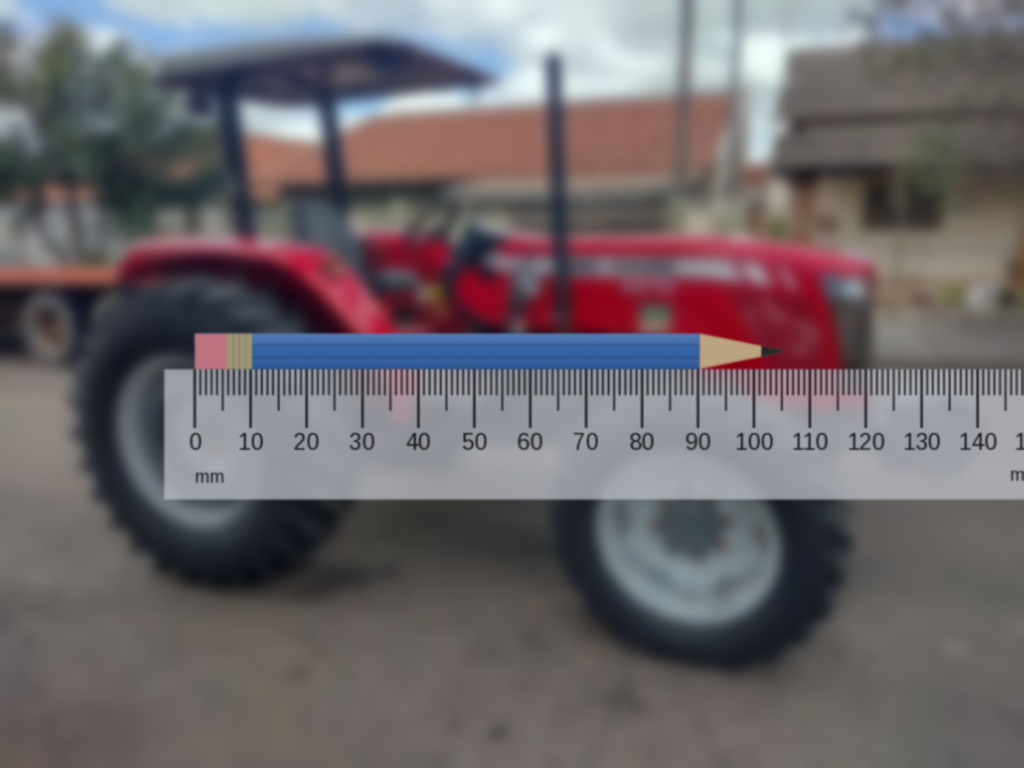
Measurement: 105 mm
